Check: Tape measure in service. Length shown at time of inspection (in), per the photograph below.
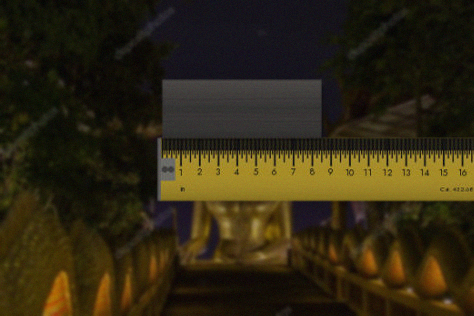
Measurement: 8.5 in
